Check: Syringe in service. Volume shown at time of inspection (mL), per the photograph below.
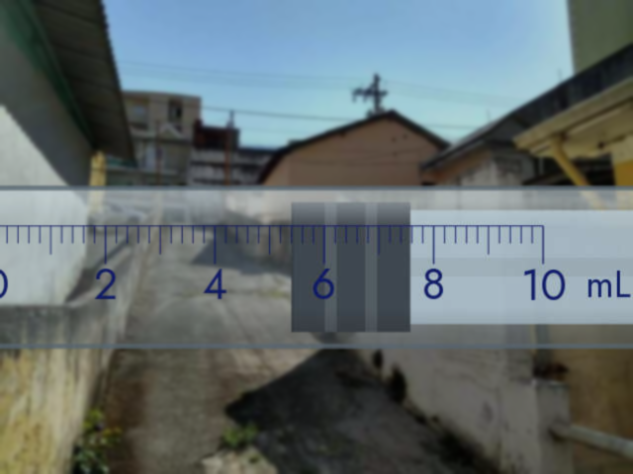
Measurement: 5.4 mL
